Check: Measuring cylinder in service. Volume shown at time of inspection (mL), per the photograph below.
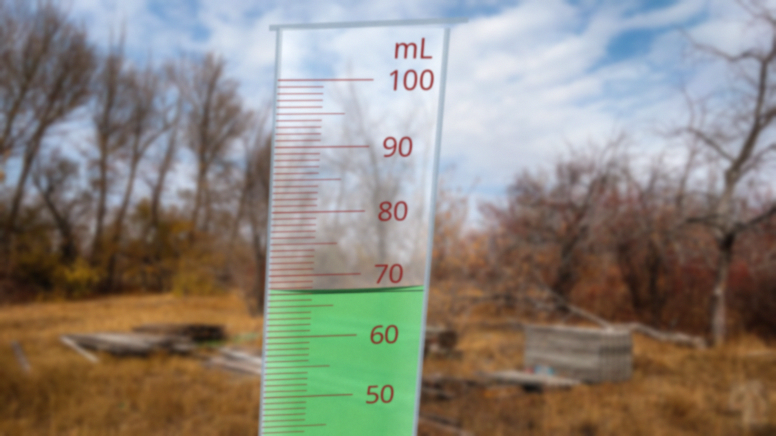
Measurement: 67 mL
